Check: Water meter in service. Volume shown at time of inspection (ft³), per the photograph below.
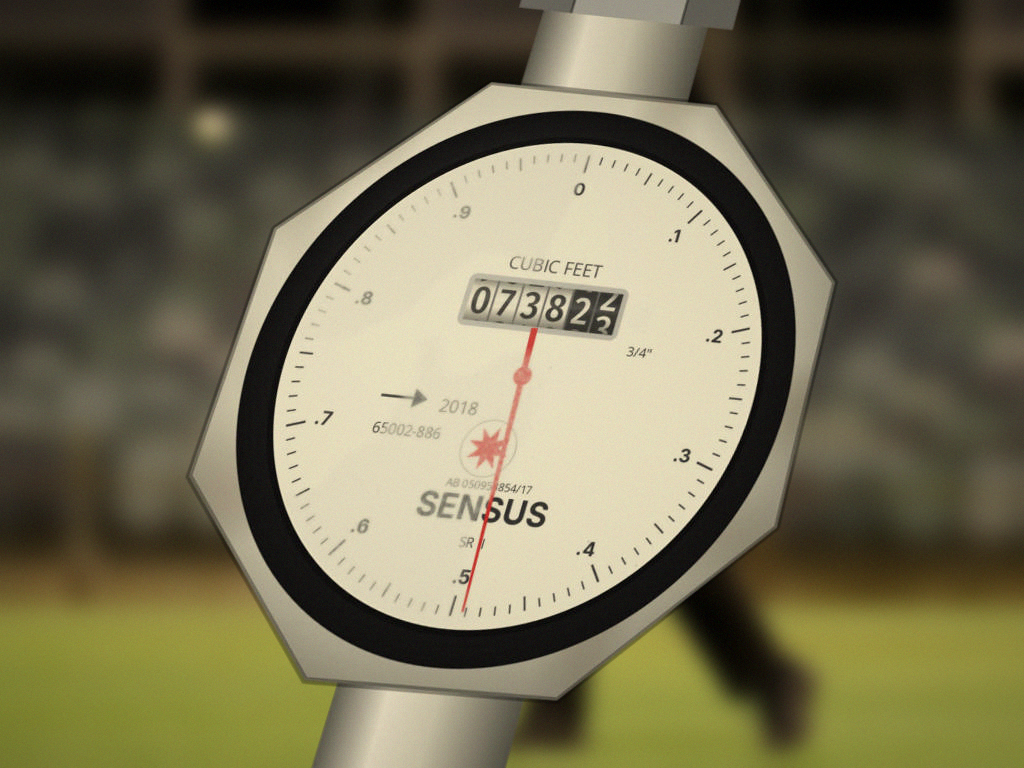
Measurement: 73822.49 ft³
